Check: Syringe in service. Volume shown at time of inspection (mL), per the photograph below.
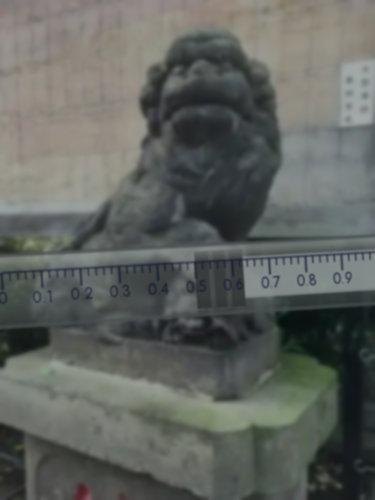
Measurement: 0.5 mL
